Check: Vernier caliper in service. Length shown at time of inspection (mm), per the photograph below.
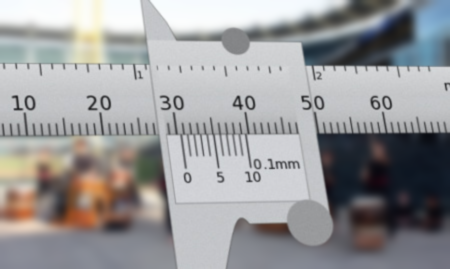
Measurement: 30.6 mm
